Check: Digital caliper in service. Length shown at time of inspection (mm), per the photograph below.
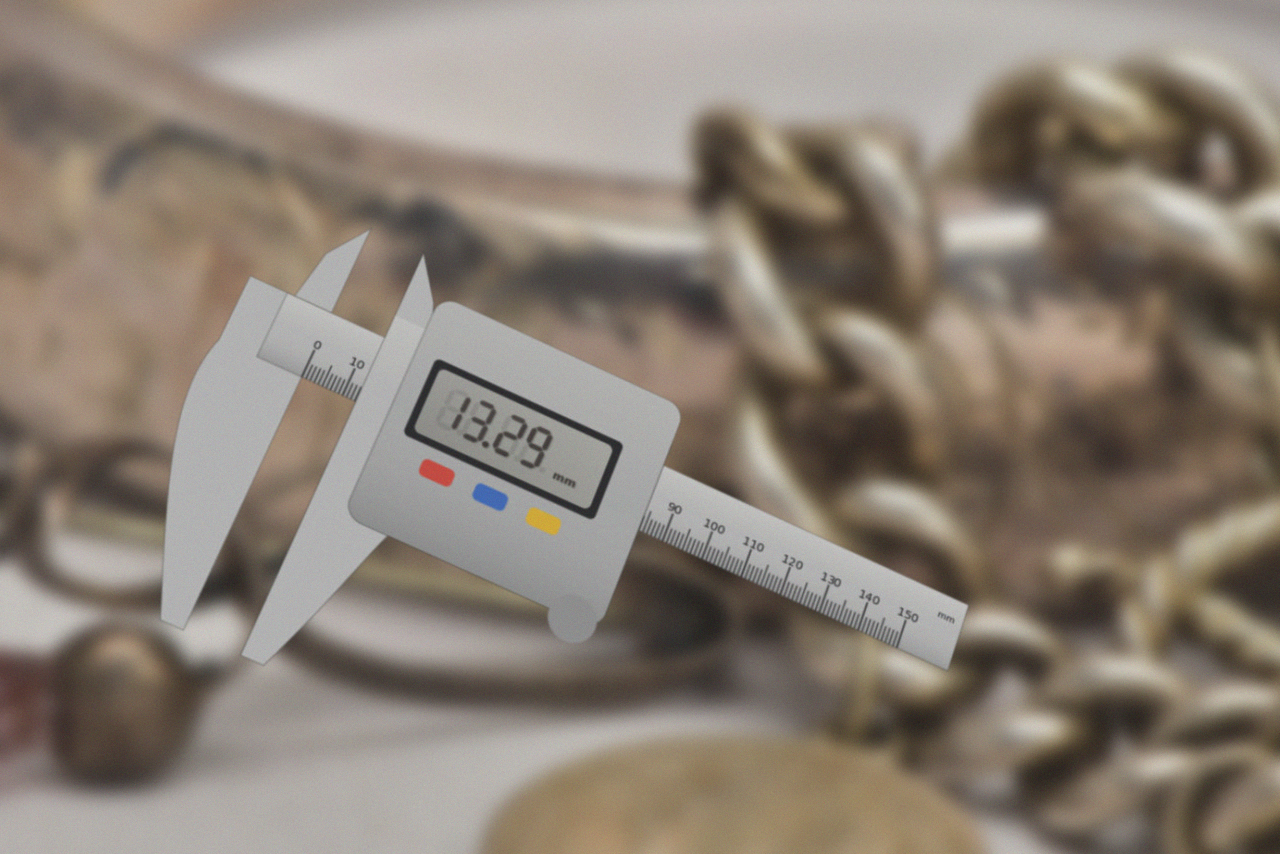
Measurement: 13.29 mm
